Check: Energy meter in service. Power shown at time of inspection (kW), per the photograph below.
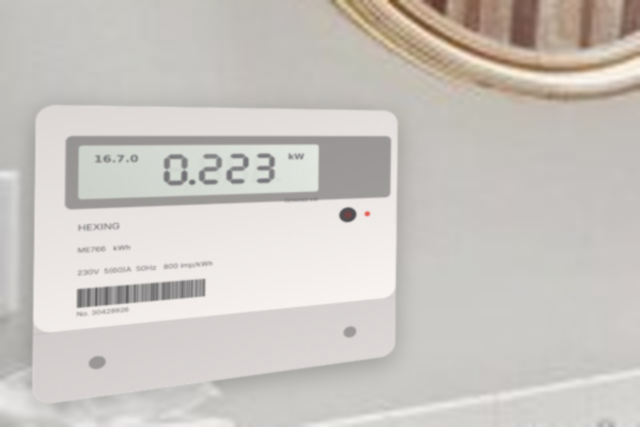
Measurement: 0.223 kW
